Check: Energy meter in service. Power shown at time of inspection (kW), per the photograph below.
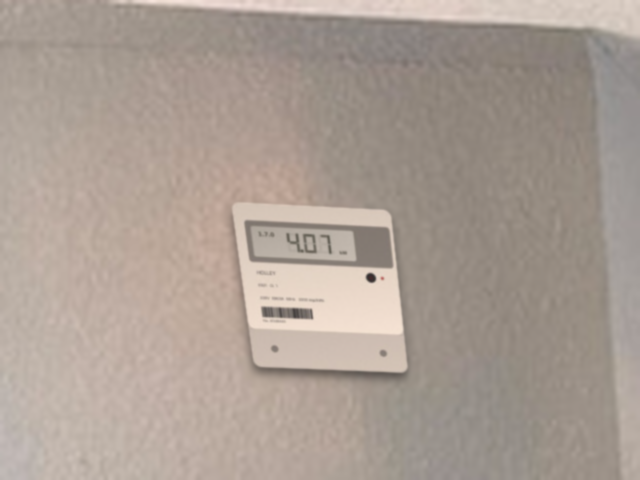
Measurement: 4.07 kW
